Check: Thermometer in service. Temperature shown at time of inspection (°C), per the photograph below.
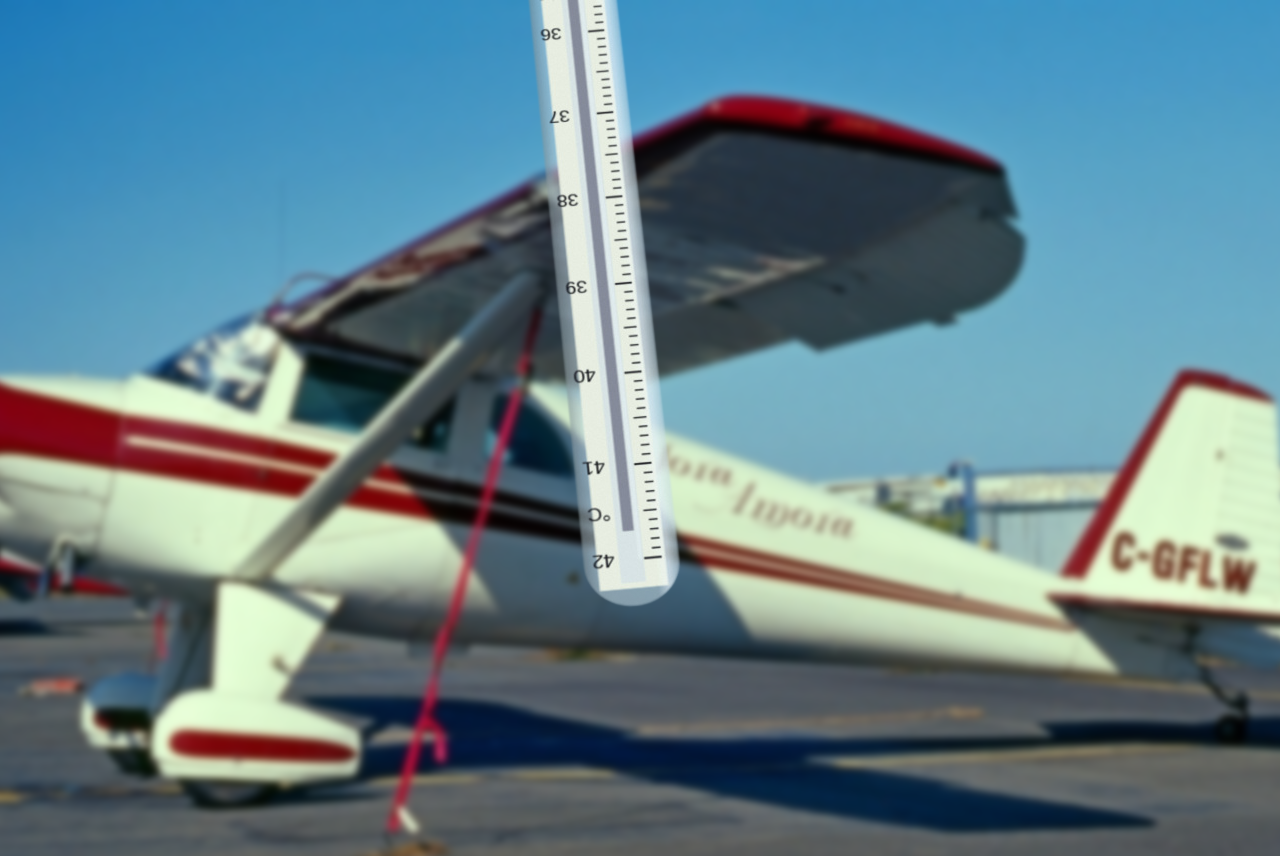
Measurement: 41.7 °C
